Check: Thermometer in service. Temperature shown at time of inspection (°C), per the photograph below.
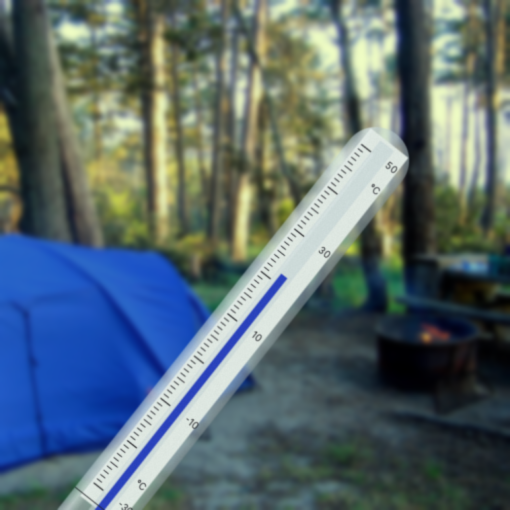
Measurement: 22 °C
